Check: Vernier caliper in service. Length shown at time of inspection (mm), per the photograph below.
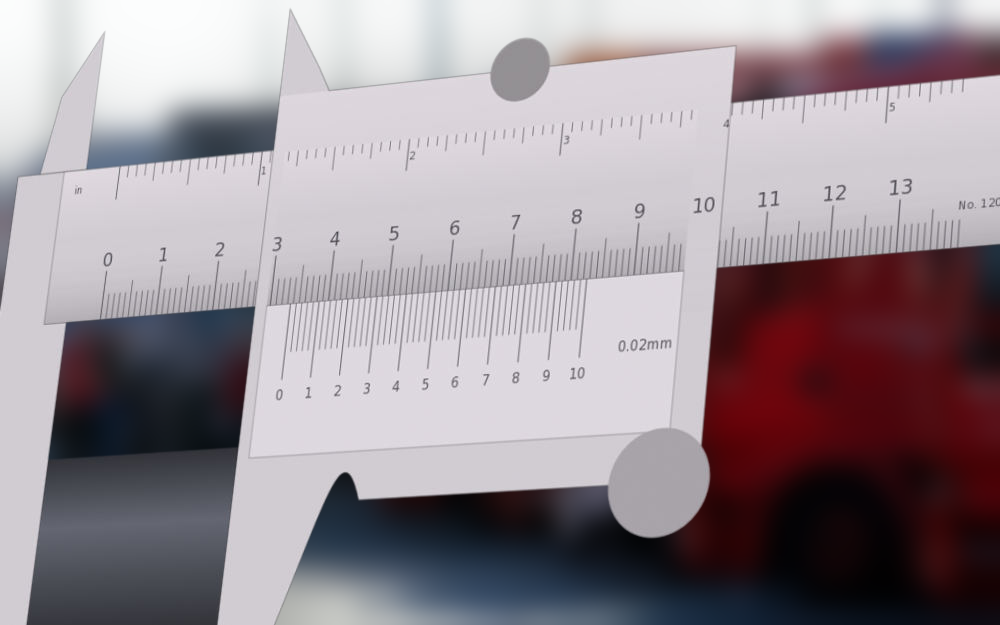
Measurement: 33.5 mm
